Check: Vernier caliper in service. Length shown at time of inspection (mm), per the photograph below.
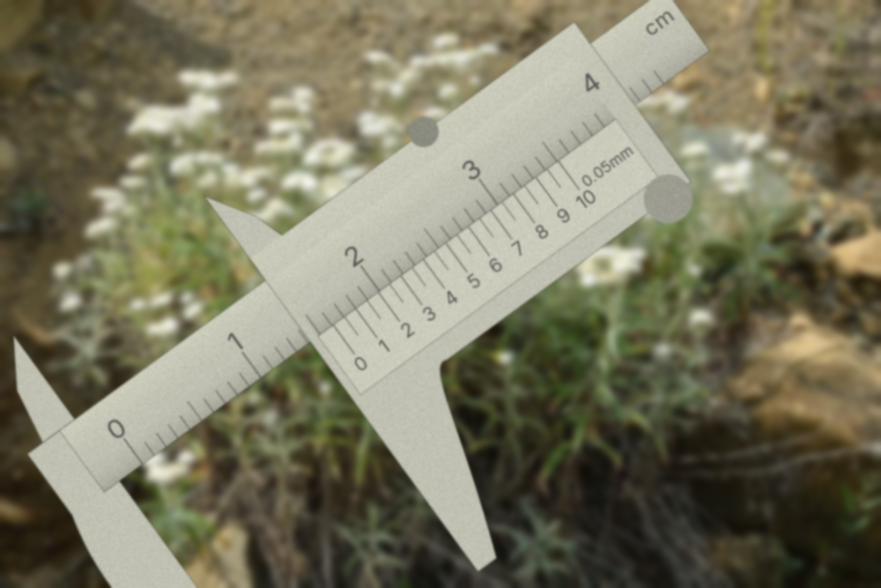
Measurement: 16.1 mm
